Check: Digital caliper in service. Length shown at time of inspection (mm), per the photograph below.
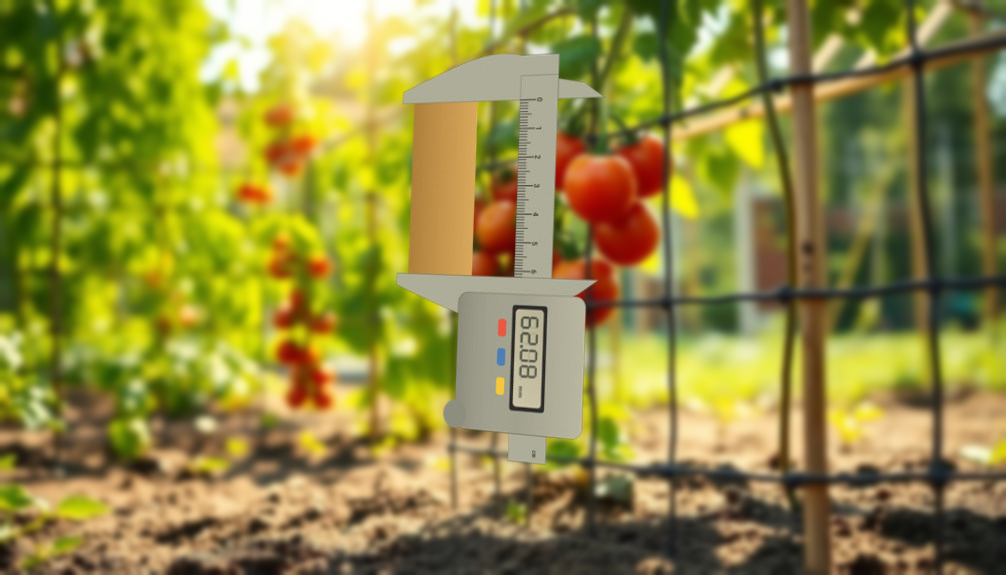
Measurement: 62.08 mm
